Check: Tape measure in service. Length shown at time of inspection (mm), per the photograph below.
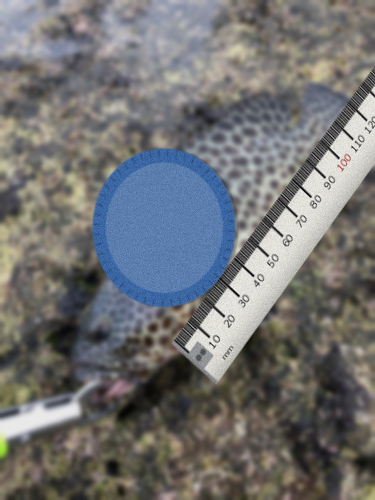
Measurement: 60 mm
